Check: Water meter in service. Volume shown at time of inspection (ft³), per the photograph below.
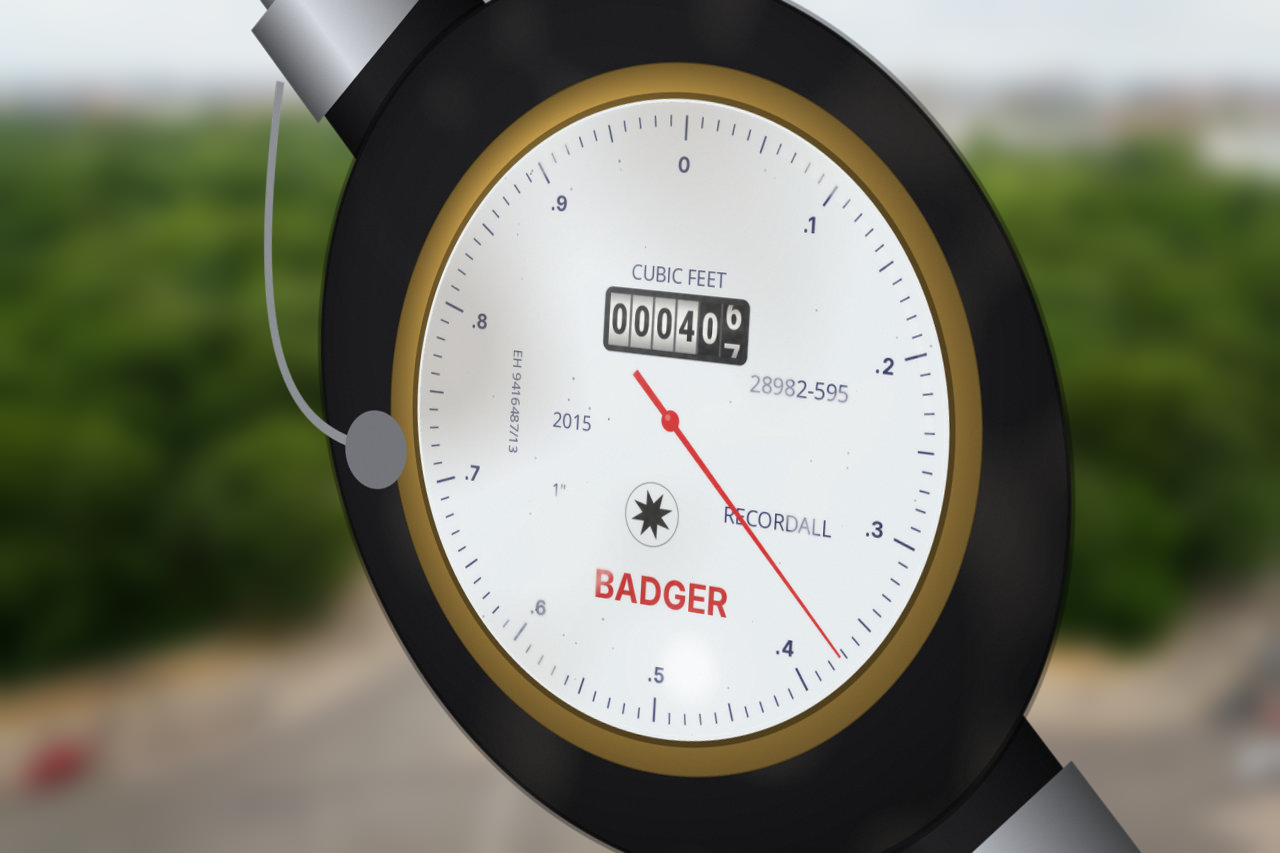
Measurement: 406.37 ft³
